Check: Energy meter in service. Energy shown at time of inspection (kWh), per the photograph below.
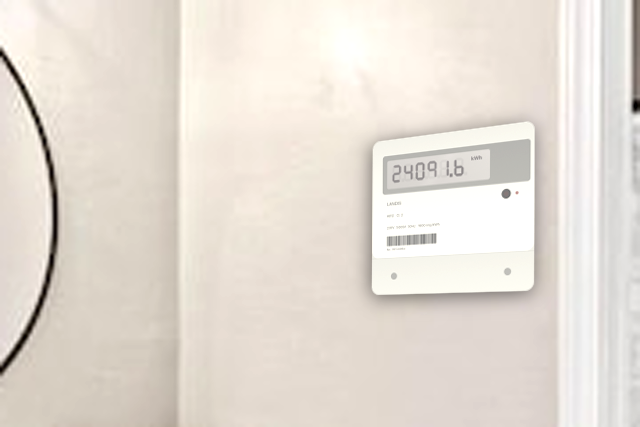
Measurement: 24091.6 kWh
